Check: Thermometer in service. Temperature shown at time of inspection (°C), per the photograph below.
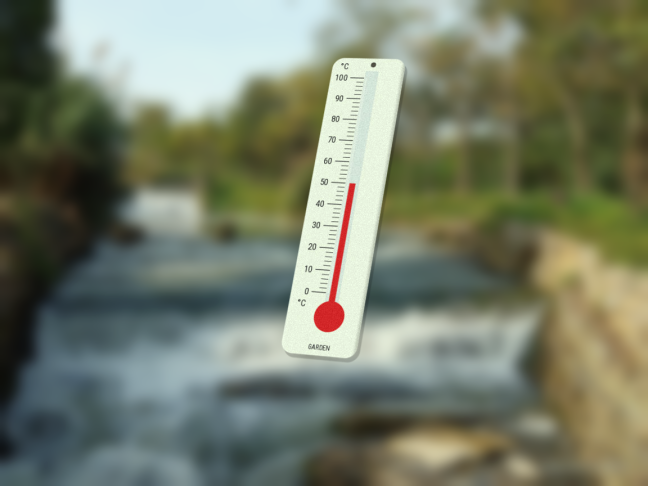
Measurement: 50 °C
